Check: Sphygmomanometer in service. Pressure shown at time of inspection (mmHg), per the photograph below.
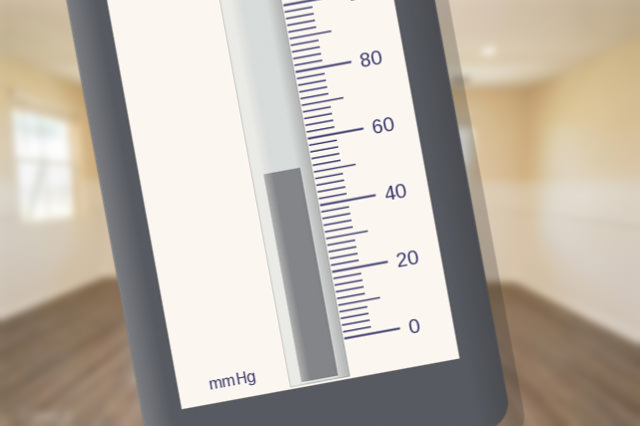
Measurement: 52 mmHg
